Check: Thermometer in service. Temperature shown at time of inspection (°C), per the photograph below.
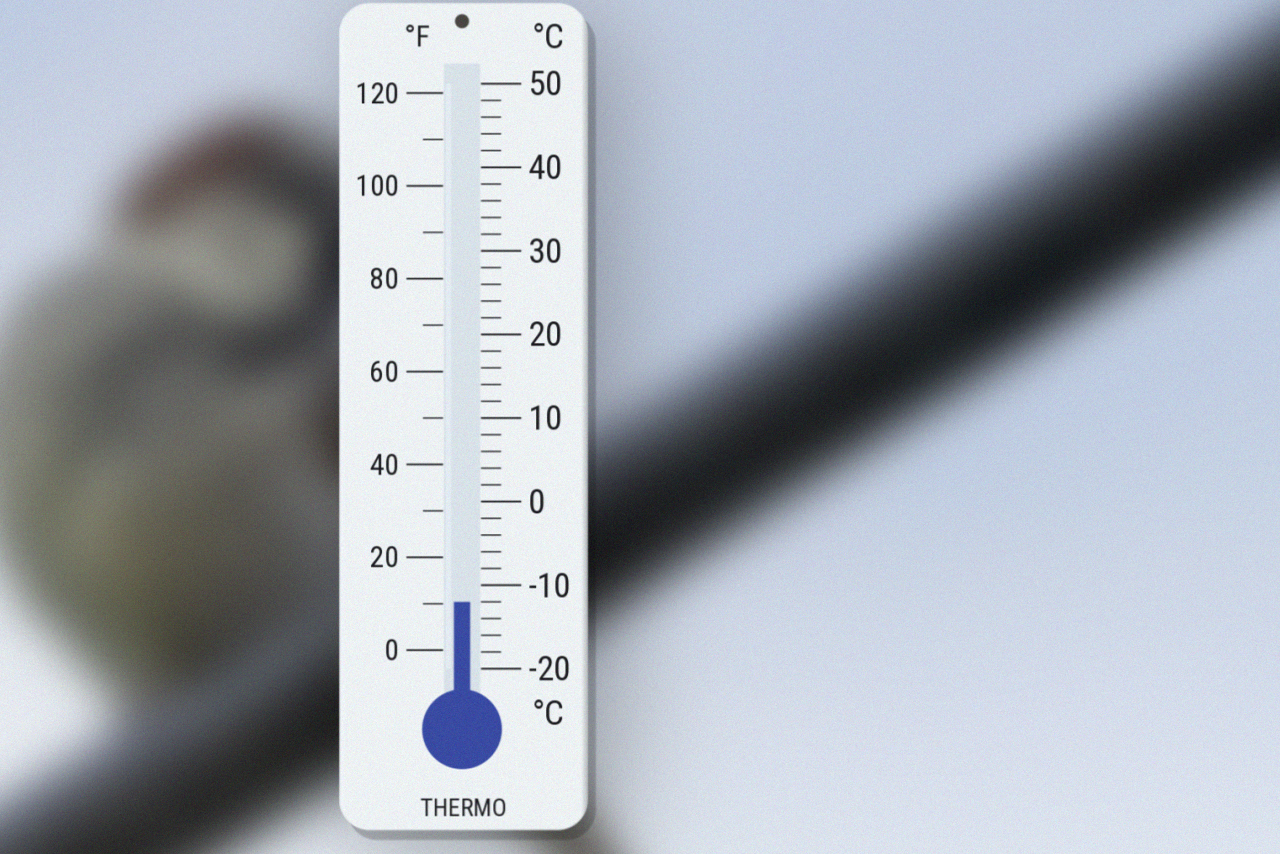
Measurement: -12 °C
